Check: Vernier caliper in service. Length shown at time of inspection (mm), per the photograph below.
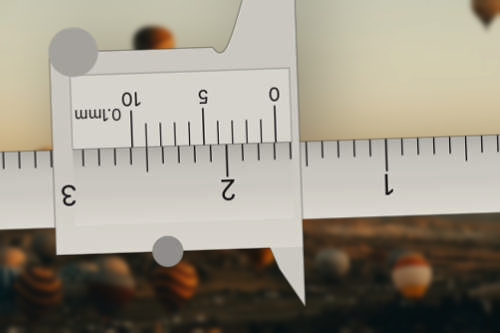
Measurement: 16.9 mm
